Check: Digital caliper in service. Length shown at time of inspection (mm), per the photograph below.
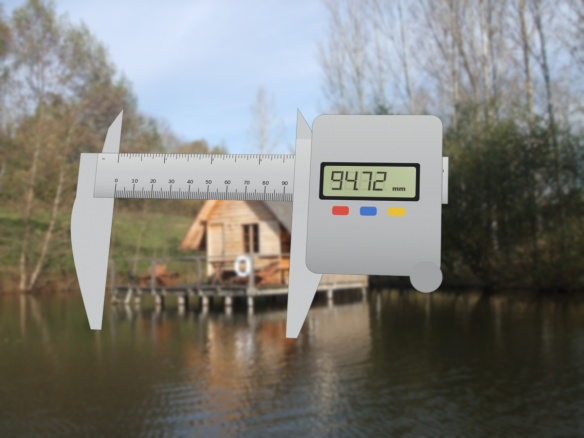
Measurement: 94.72 mm
